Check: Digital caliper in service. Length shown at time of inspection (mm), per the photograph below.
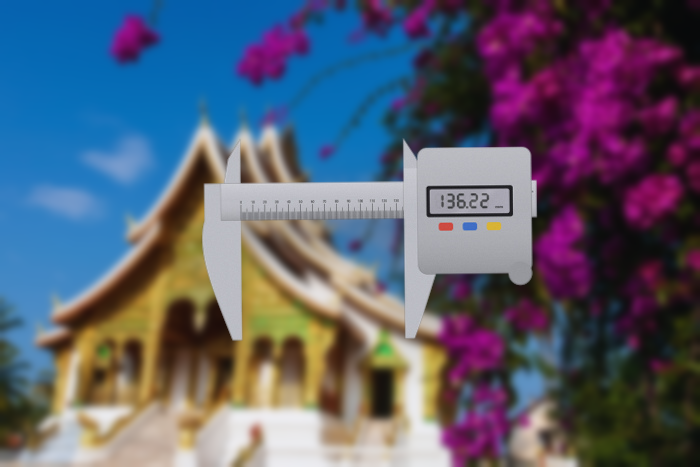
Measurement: 136.22 mm
